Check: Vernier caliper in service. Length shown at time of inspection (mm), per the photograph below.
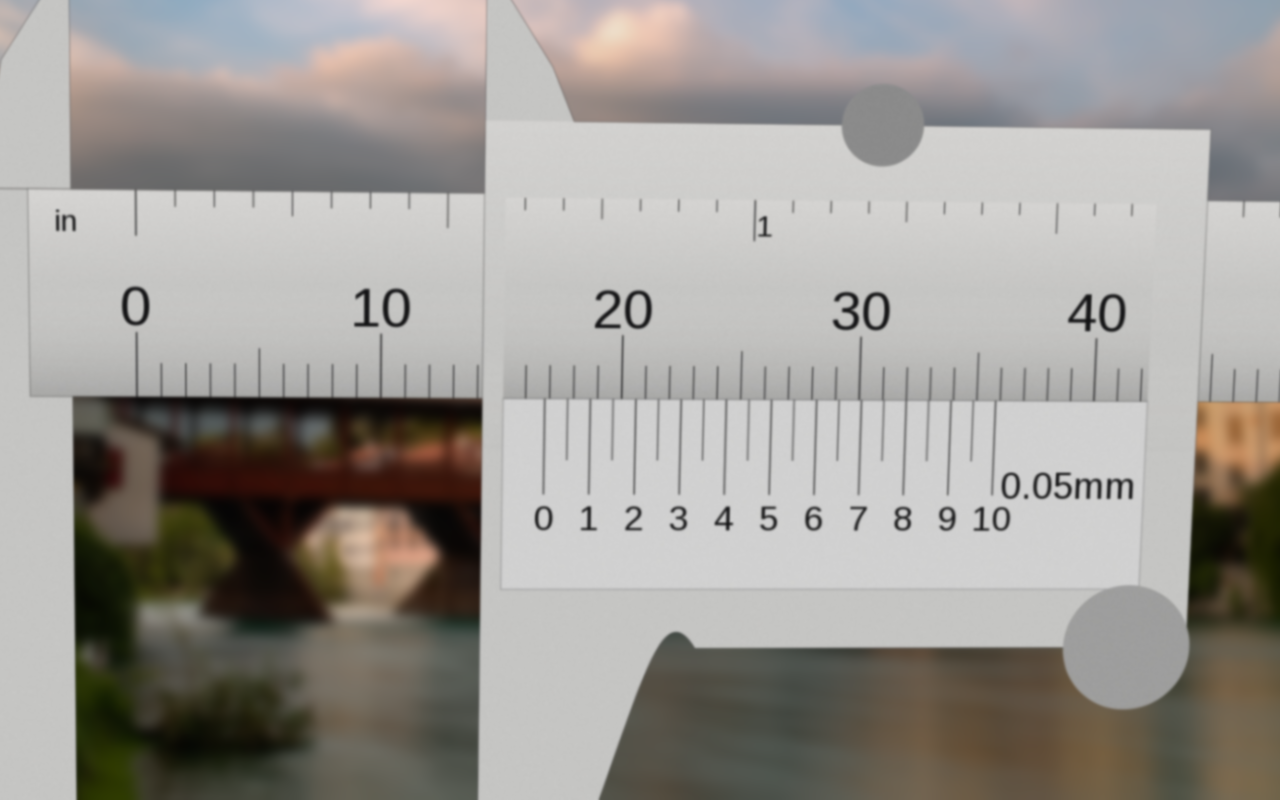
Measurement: 16.8 mm
